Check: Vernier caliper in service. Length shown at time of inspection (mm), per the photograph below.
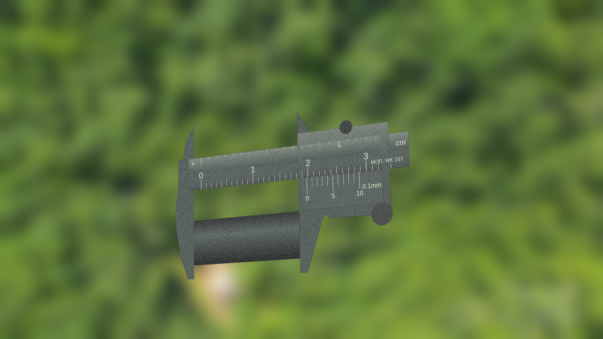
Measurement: 19.8 mm
